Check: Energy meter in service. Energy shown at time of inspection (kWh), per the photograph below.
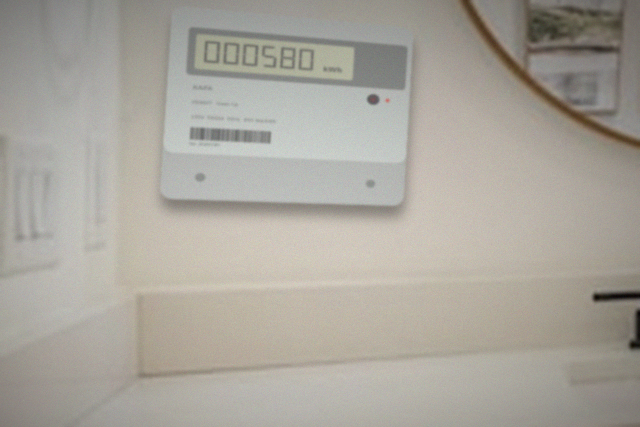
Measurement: 580 kWh
